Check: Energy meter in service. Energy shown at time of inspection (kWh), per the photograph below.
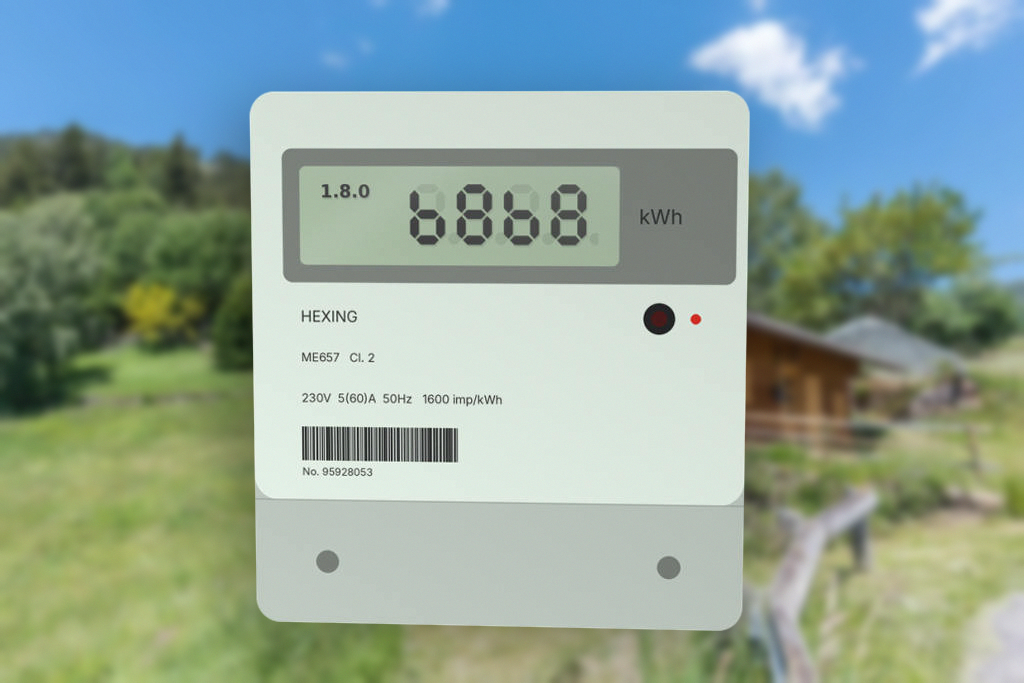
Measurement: 6868 kWh
